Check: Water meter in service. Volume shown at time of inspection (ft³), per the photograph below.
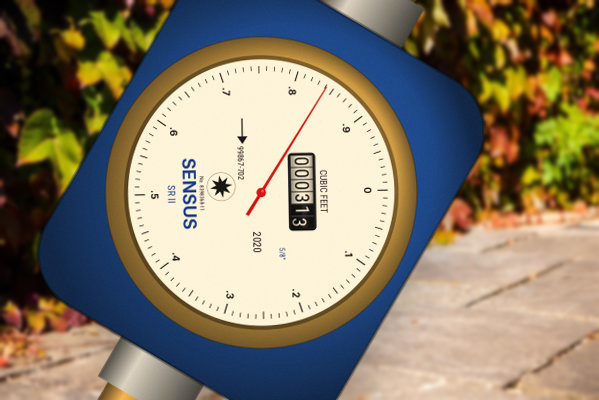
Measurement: 312.84 ft³
